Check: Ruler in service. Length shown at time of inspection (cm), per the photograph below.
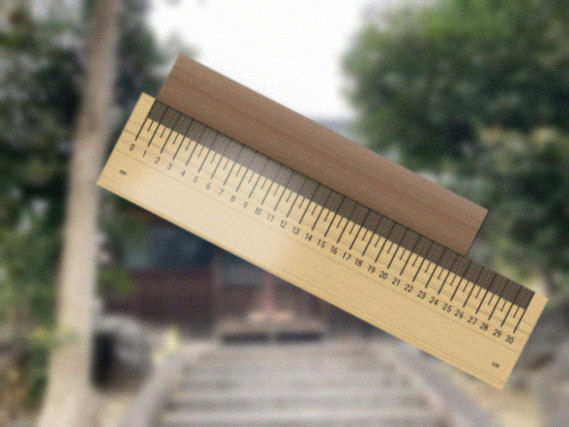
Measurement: 24.5 cm
